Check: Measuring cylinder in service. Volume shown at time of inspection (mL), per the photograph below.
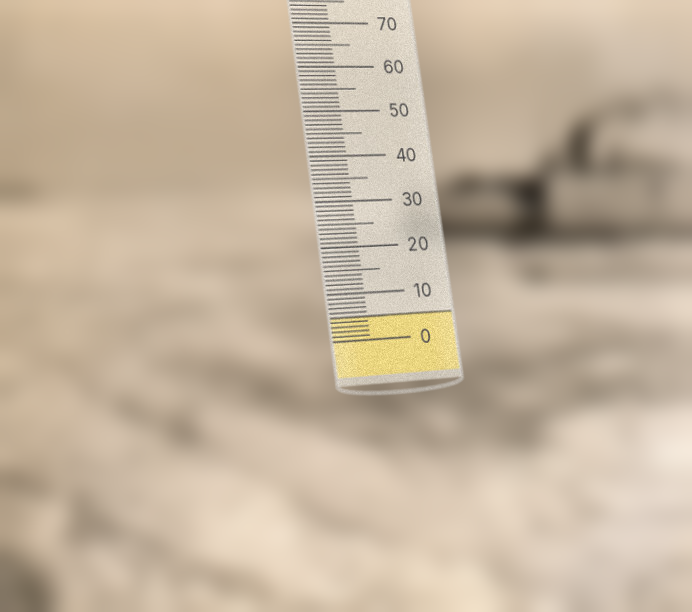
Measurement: 5 mL
